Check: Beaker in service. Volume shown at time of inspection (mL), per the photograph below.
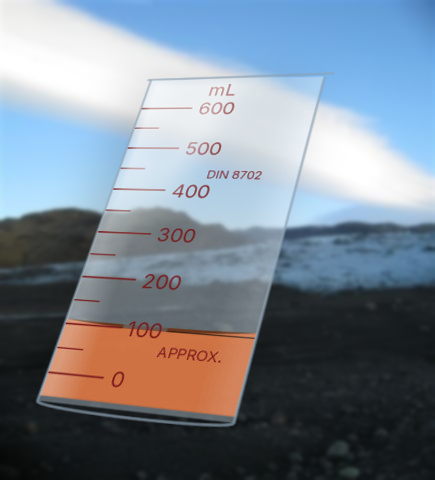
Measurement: 100 mL
